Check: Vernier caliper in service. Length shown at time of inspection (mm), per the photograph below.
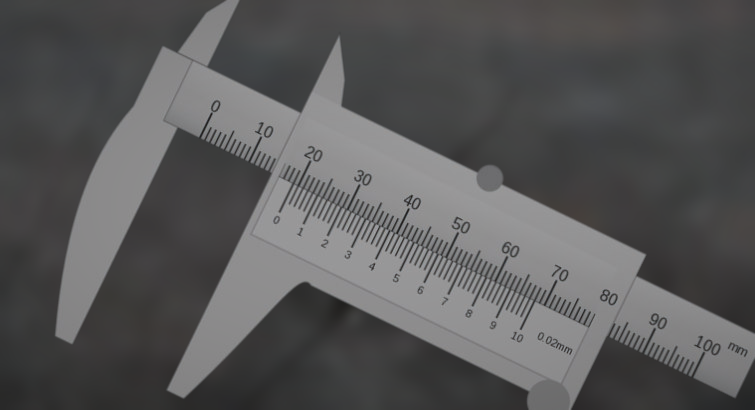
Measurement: 19.0 mm
